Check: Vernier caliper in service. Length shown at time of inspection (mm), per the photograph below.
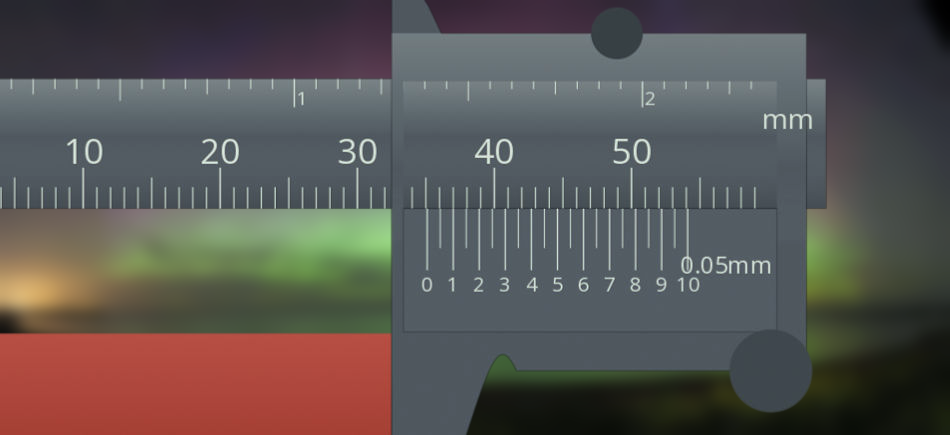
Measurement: 35.1 mm
